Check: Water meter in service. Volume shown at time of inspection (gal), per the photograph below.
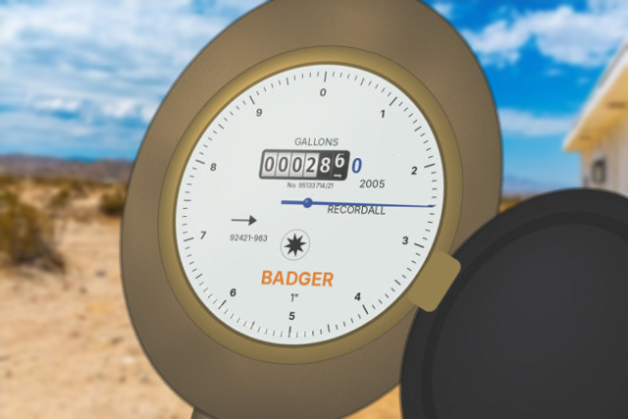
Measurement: 2862.5 gal
